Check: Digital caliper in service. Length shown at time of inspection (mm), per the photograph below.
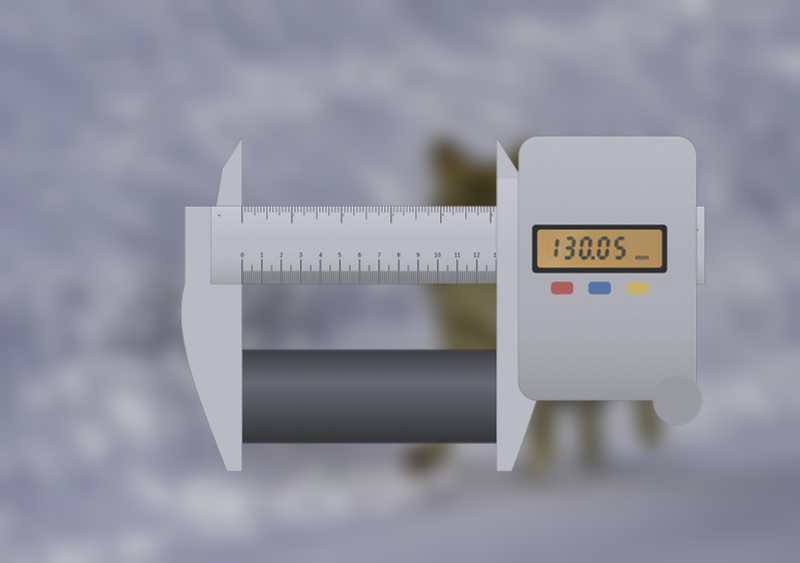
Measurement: 130.05 mm
